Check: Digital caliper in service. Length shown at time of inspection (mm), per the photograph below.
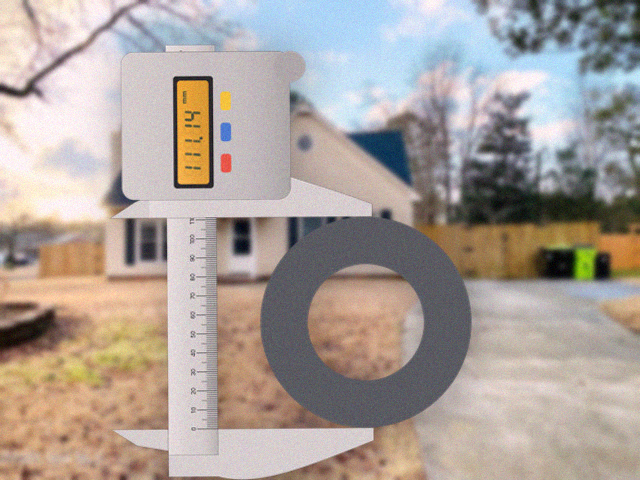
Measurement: 111.14 mm
